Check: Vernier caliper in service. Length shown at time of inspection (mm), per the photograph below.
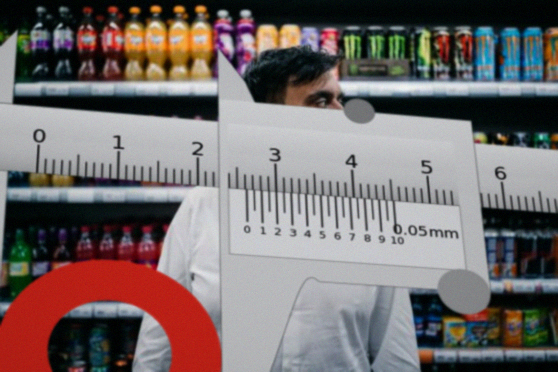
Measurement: 26.2 mm
